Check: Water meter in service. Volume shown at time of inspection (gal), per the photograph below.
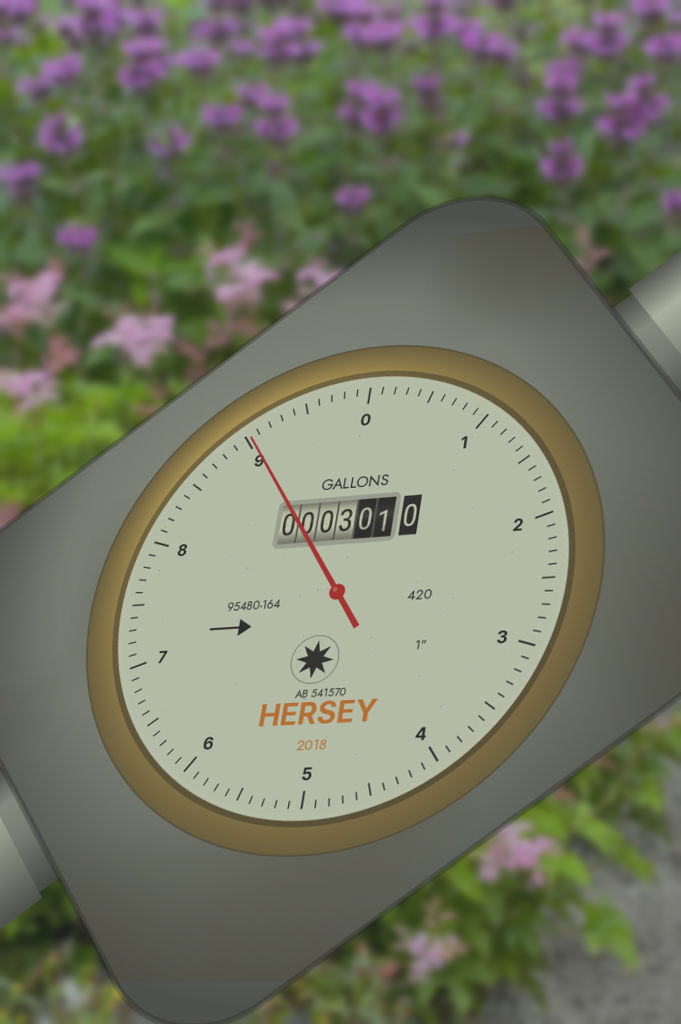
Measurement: 3009.0 gal
